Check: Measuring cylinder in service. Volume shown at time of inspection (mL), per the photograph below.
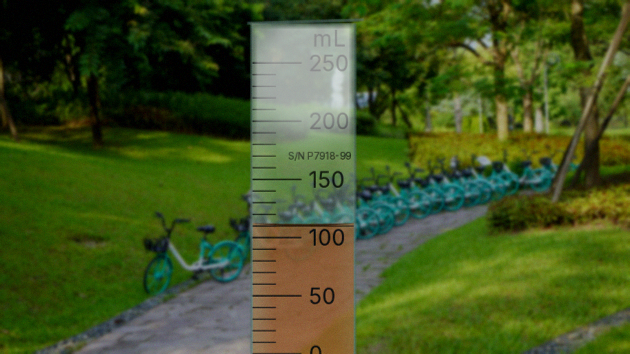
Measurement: 110 mL
